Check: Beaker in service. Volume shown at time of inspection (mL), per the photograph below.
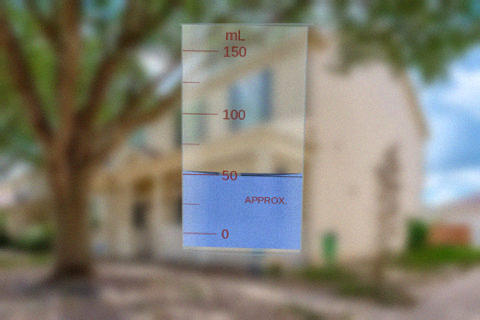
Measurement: 50 mL
